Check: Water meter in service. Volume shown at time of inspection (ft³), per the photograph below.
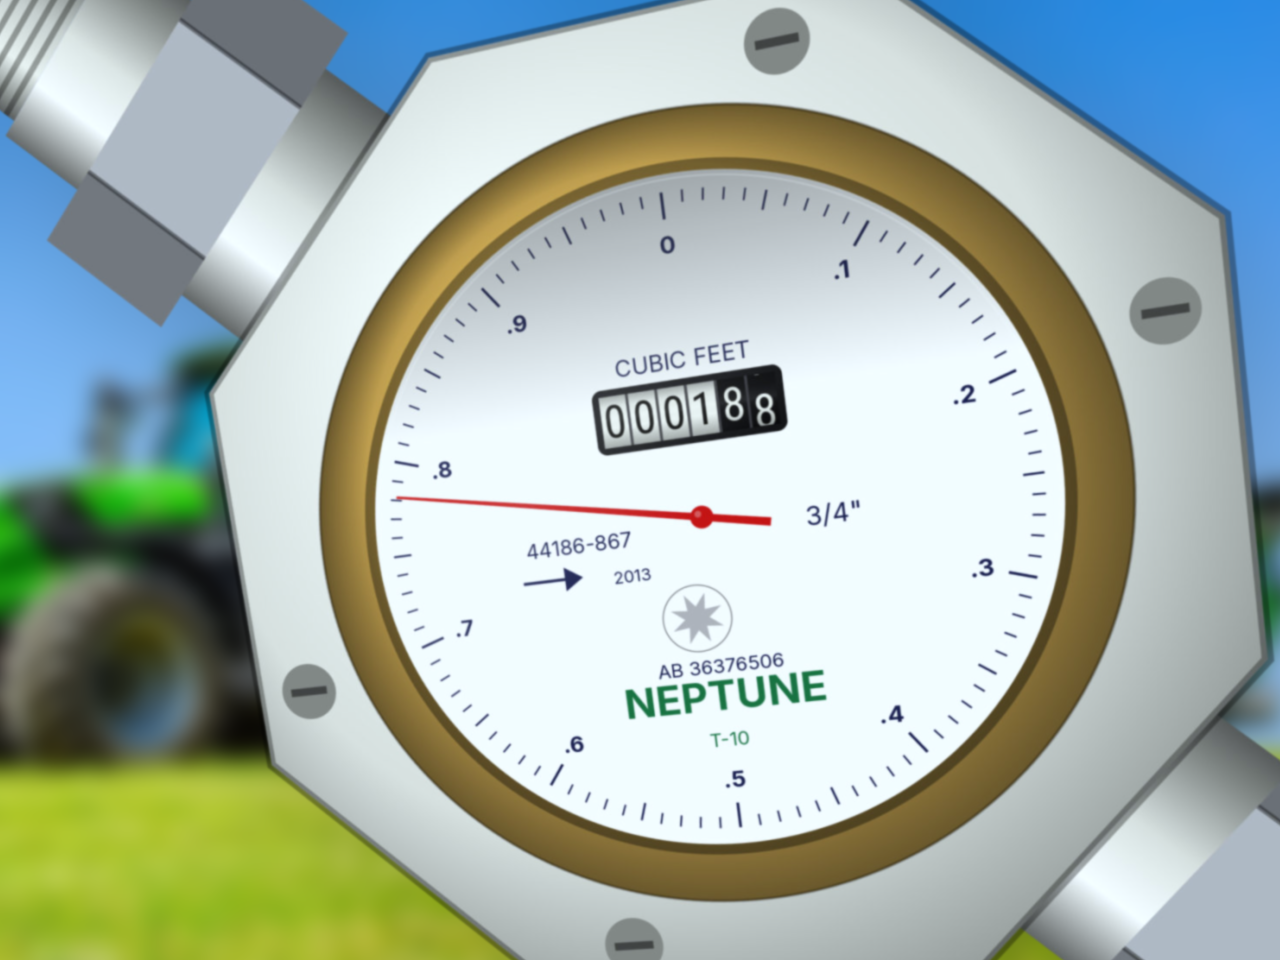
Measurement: 187.78 ft³
